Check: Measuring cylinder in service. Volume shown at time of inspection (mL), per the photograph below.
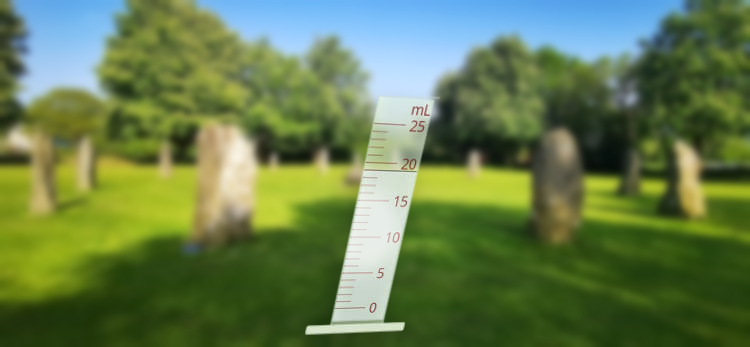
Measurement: 19 mL
